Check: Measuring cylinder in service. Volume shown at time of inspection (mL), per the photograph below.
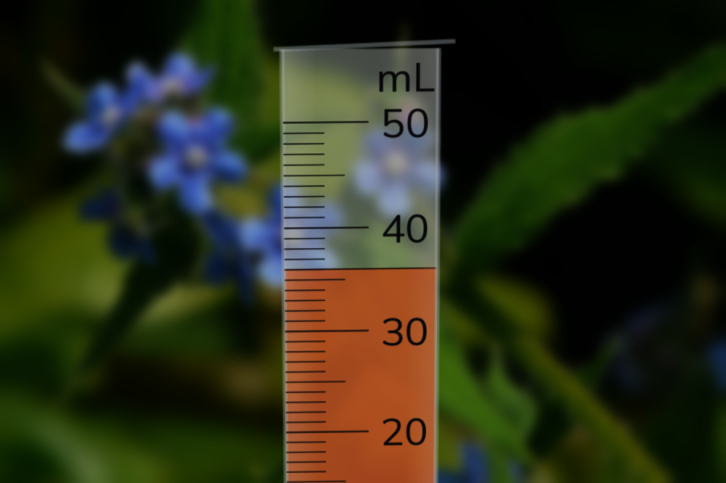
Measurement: 36 mL
